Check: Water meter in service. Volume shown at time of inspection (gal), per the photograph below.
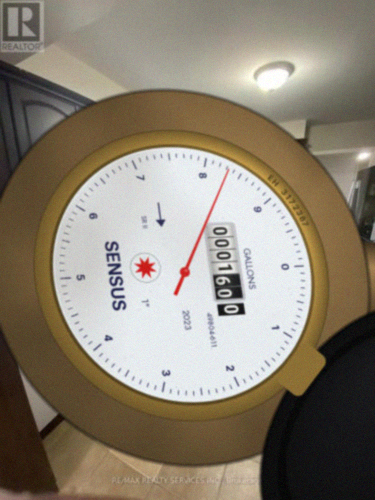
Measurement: 1598.3 gal
